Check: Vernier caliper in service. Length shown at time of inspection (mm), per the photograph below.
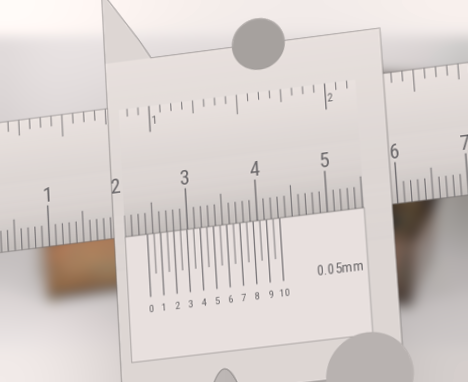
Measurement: 24.2 mm
